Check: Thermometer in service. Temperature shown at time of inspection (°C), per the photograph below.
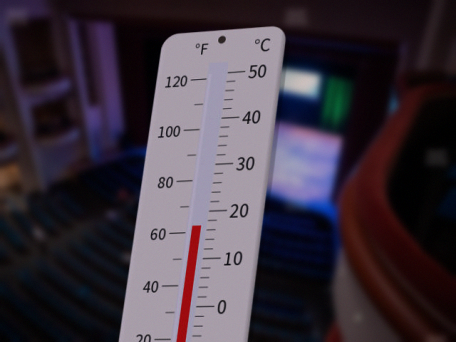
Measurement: 17 °C
